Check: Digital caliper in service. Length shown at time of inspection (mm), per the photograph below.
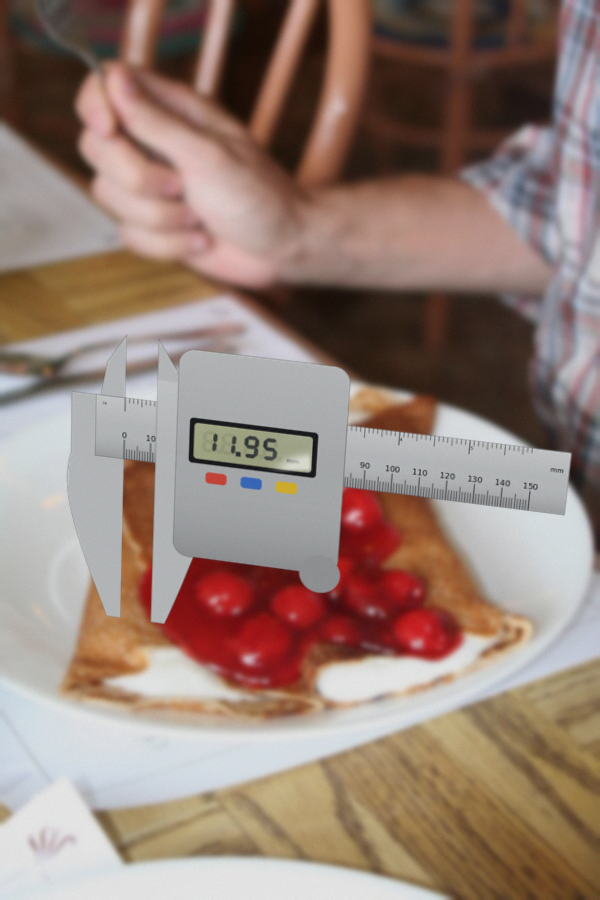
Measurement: 11.95 mm
